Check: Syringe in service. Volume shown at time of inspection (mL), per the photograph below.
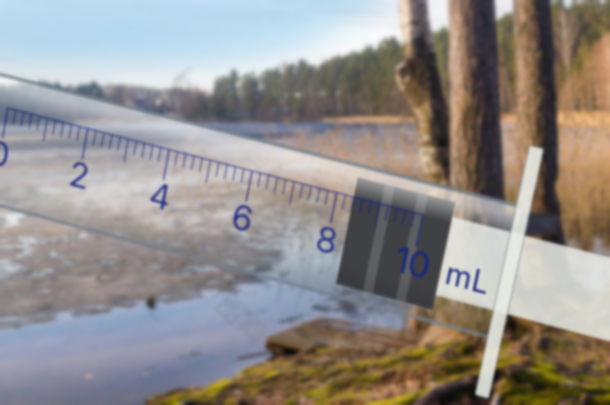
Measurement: 8.4 mL
